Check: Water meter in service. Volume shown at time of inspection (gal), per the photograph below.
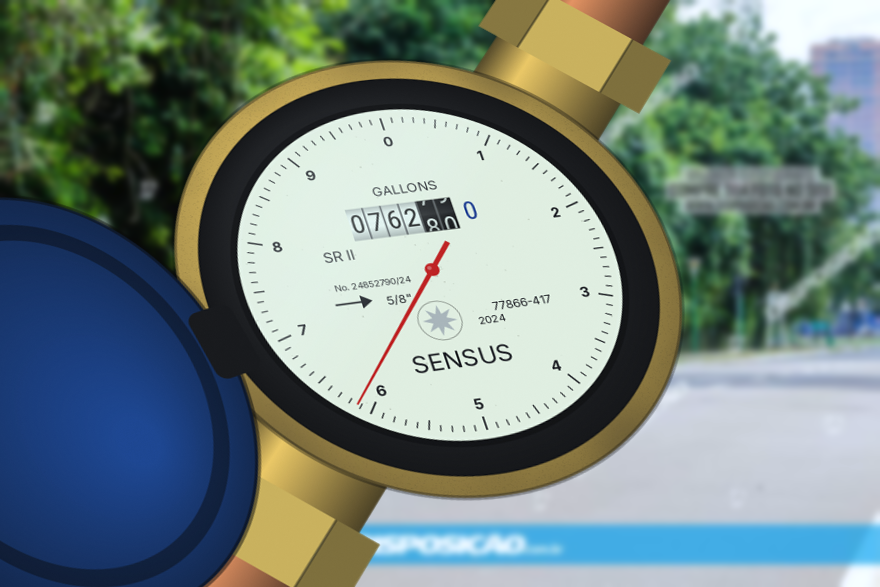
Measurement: 762796.1 gal
